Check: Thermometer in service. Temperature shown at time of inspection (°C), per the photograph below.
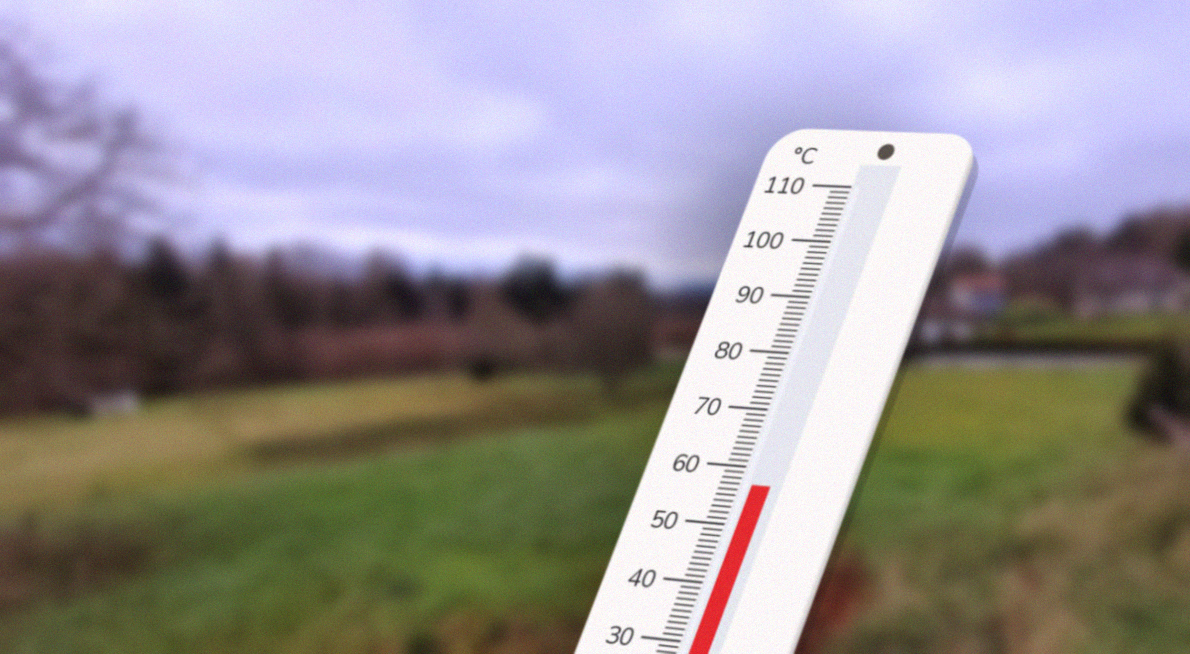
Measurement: 57 °C
